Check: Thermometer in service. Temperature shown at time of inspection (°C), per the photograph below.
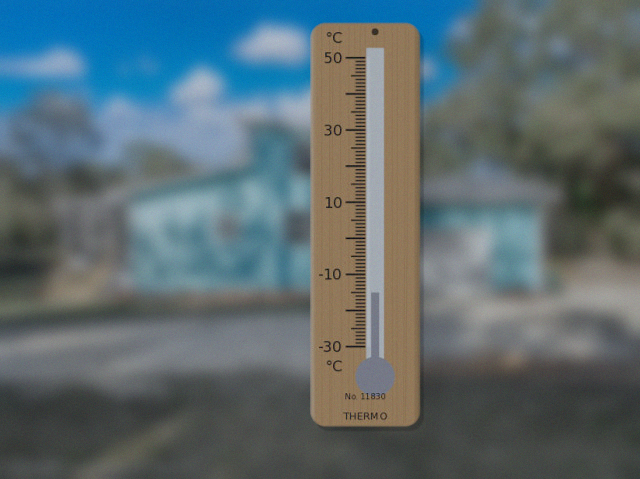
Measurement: -15 °C
